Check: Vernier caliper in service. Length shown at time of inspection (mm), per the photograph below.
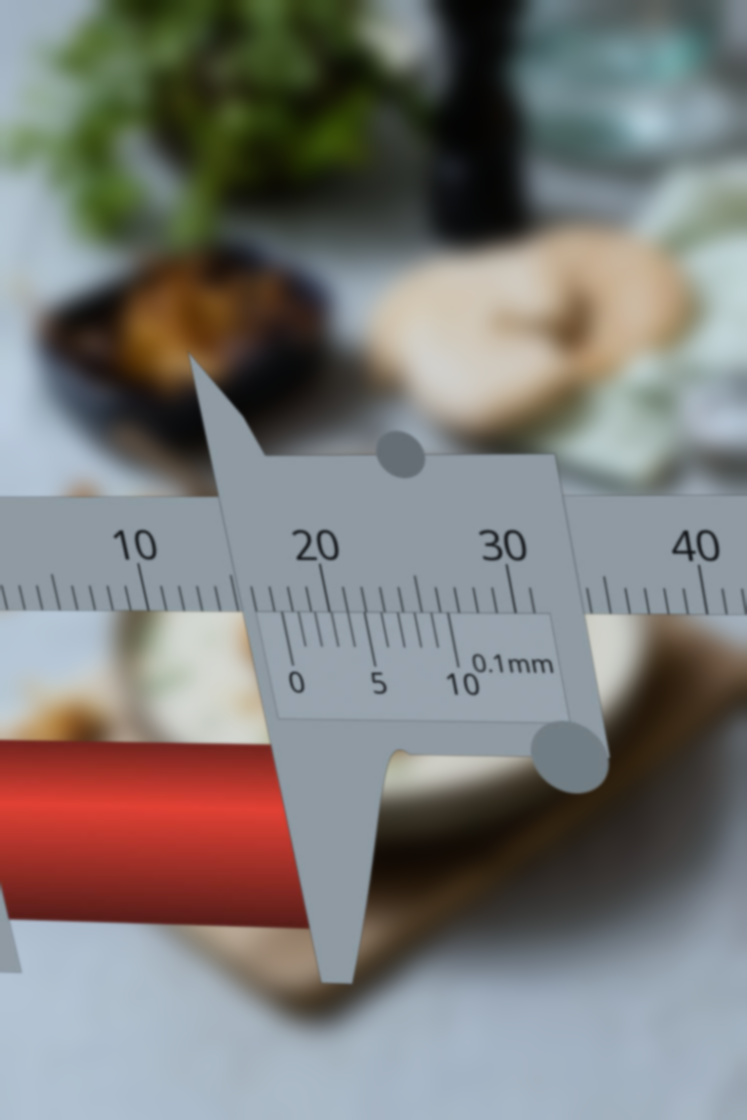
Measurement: 17.4 mm
